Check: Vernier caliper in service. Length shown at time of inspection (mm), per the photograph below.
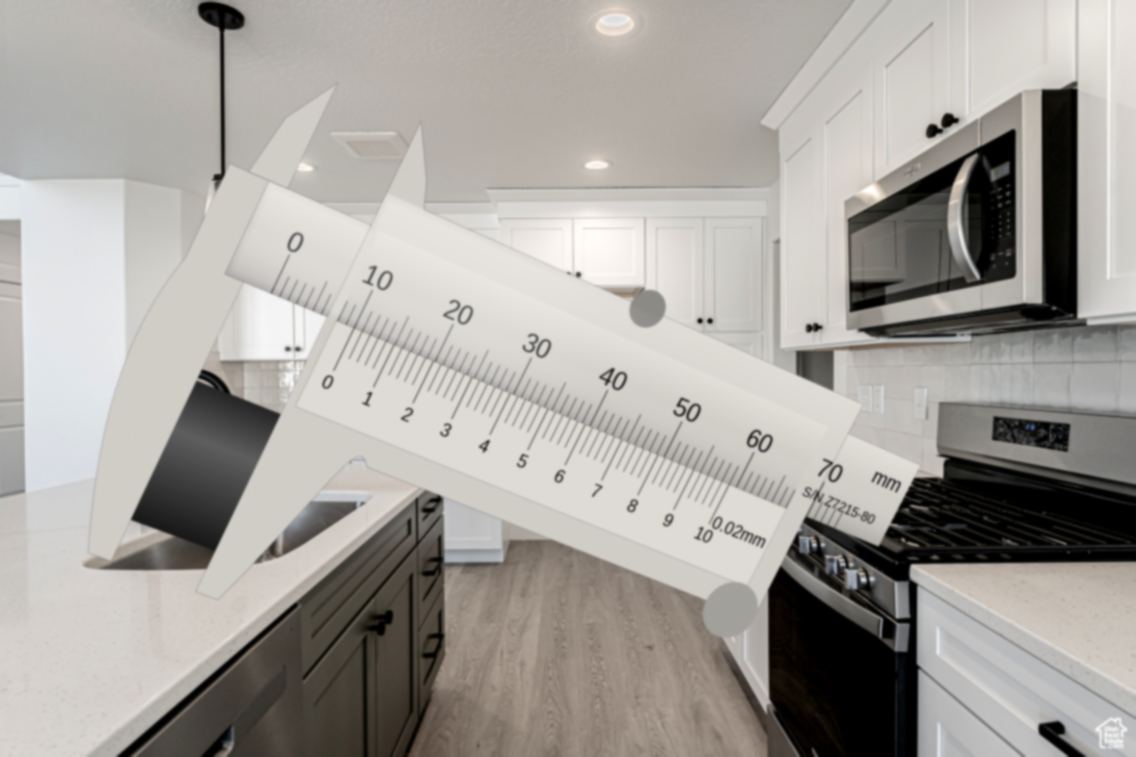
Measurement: 10.0 mm
